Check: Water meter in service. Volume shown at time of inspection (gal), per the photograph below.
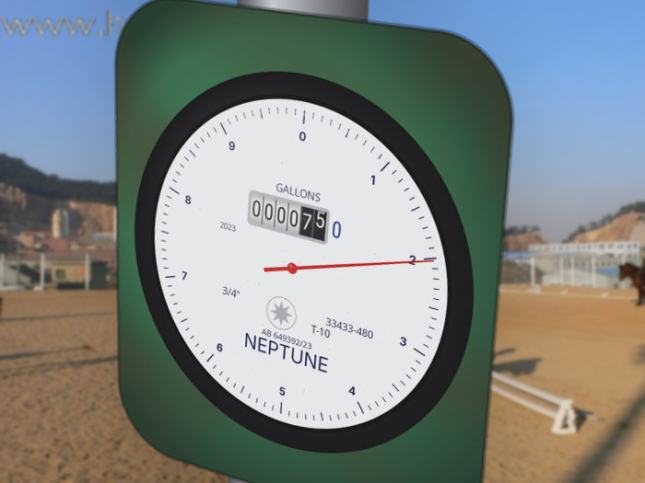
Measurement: 752.0 gal
